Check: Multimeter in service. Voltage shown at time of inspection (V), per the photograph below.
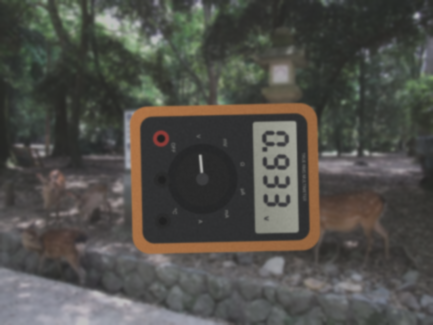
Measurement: 0.933 V
